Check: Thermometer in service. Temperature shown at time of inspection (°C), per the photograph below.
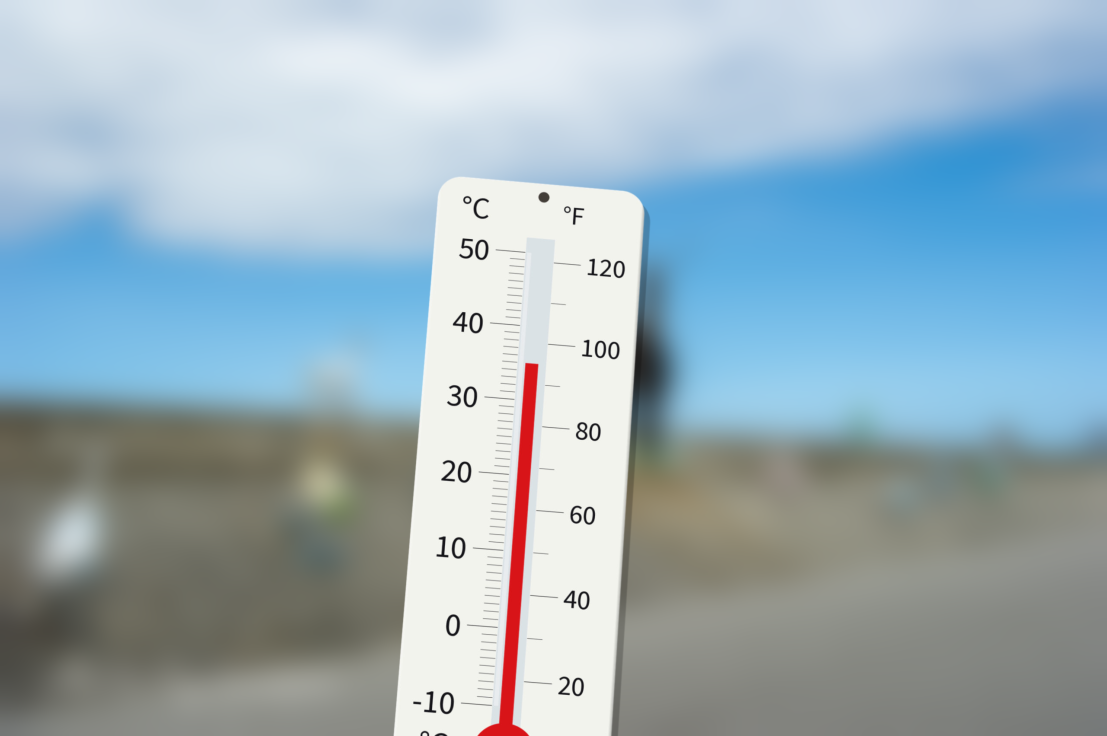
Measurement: 35 °C
